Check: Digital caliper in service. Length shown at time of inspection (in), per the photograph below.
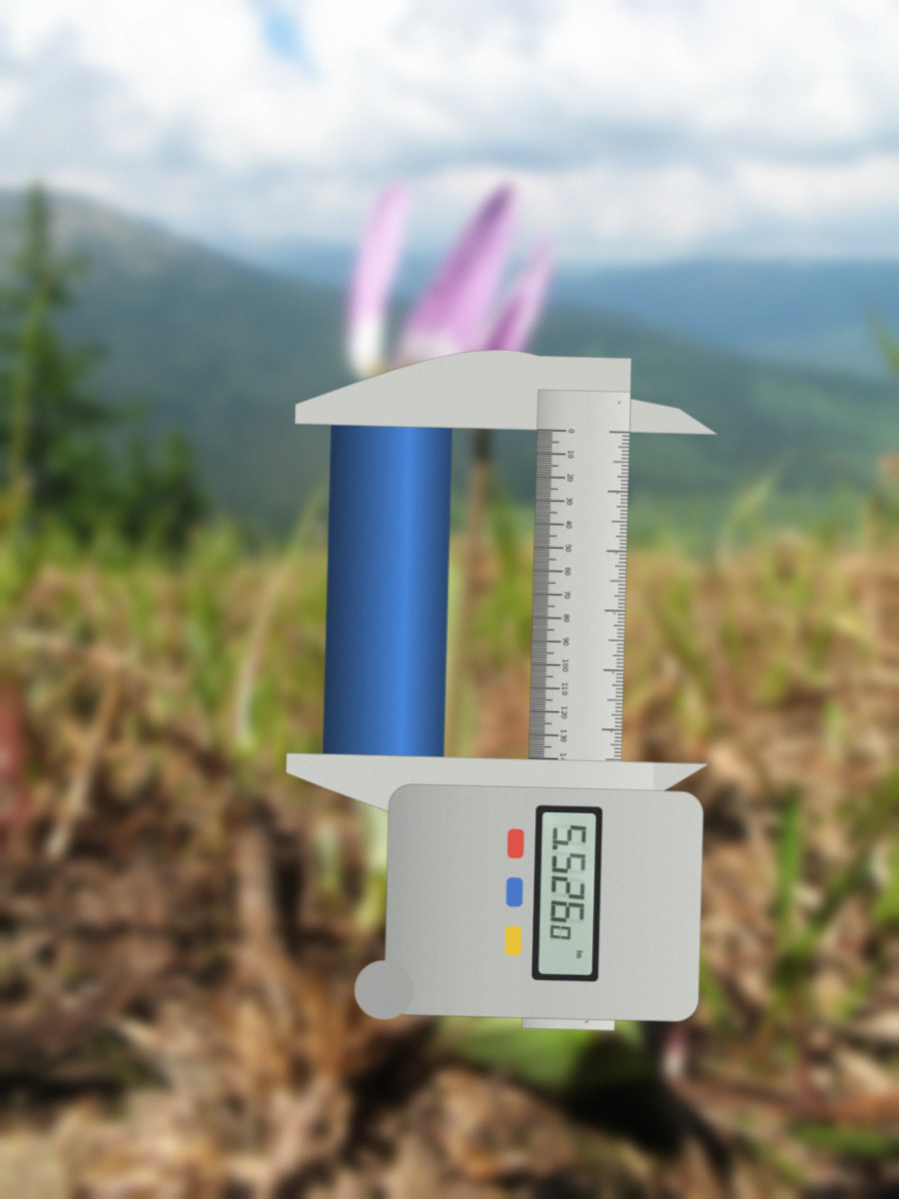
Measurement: 5.5260 in
